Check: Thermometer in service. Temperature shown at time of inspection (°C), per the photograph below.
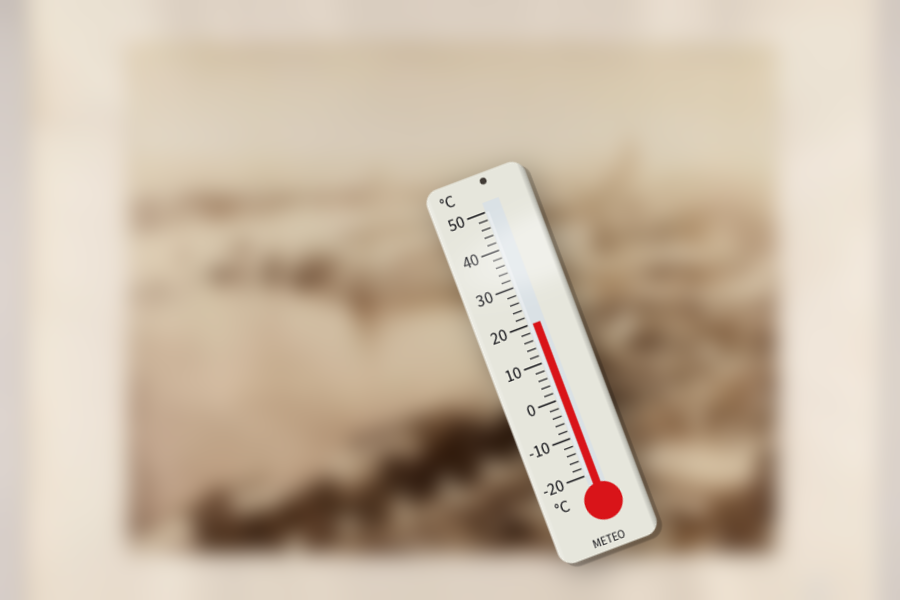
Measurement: 20 °C
